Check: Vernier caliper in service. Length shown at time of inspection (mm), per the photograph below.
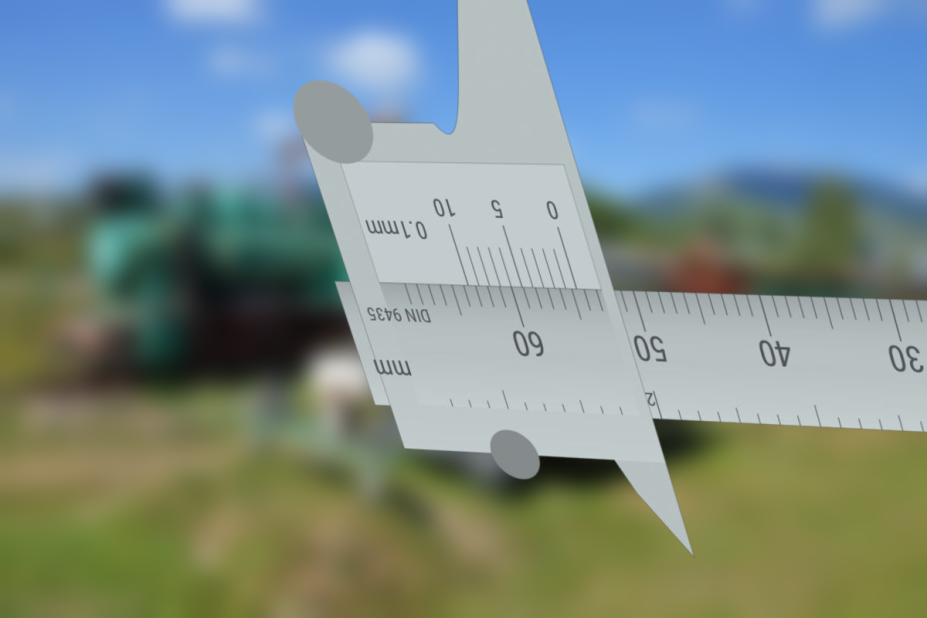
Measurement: 54.6 mm
